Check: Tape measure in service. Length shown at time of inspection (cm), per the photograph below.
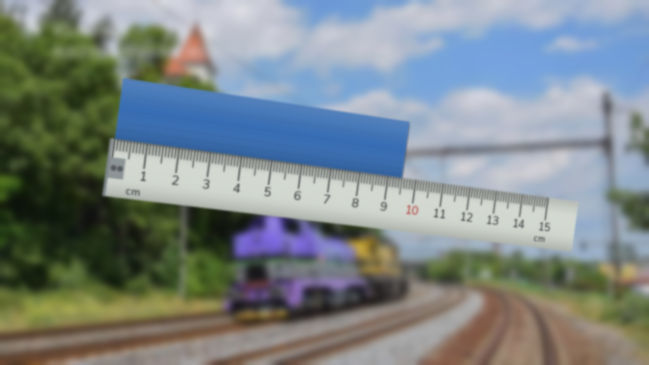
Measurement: 9.5 cm
